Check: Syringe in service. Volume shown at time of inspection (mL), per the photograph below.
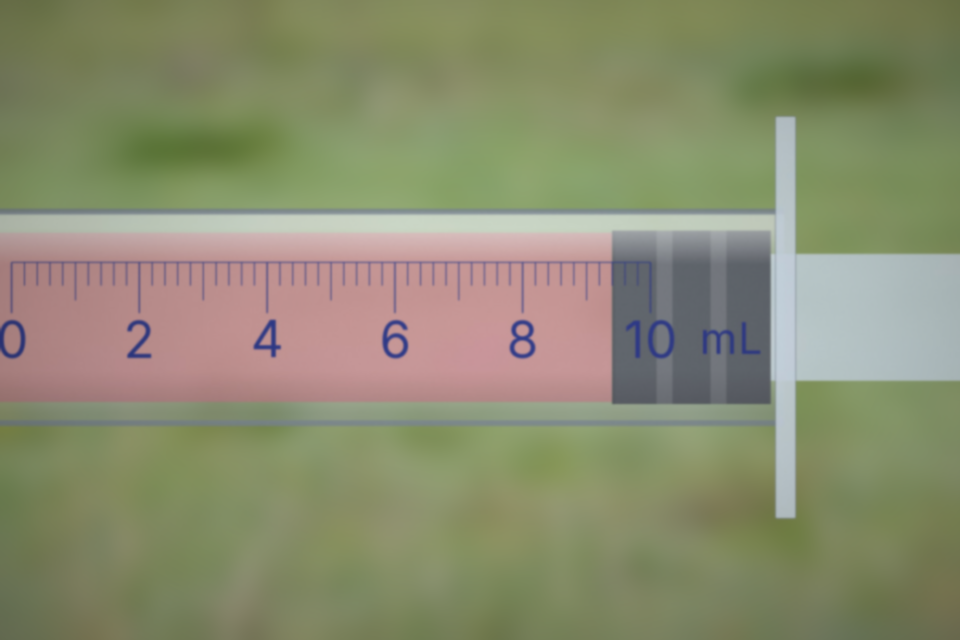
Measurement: 9.4 mL
